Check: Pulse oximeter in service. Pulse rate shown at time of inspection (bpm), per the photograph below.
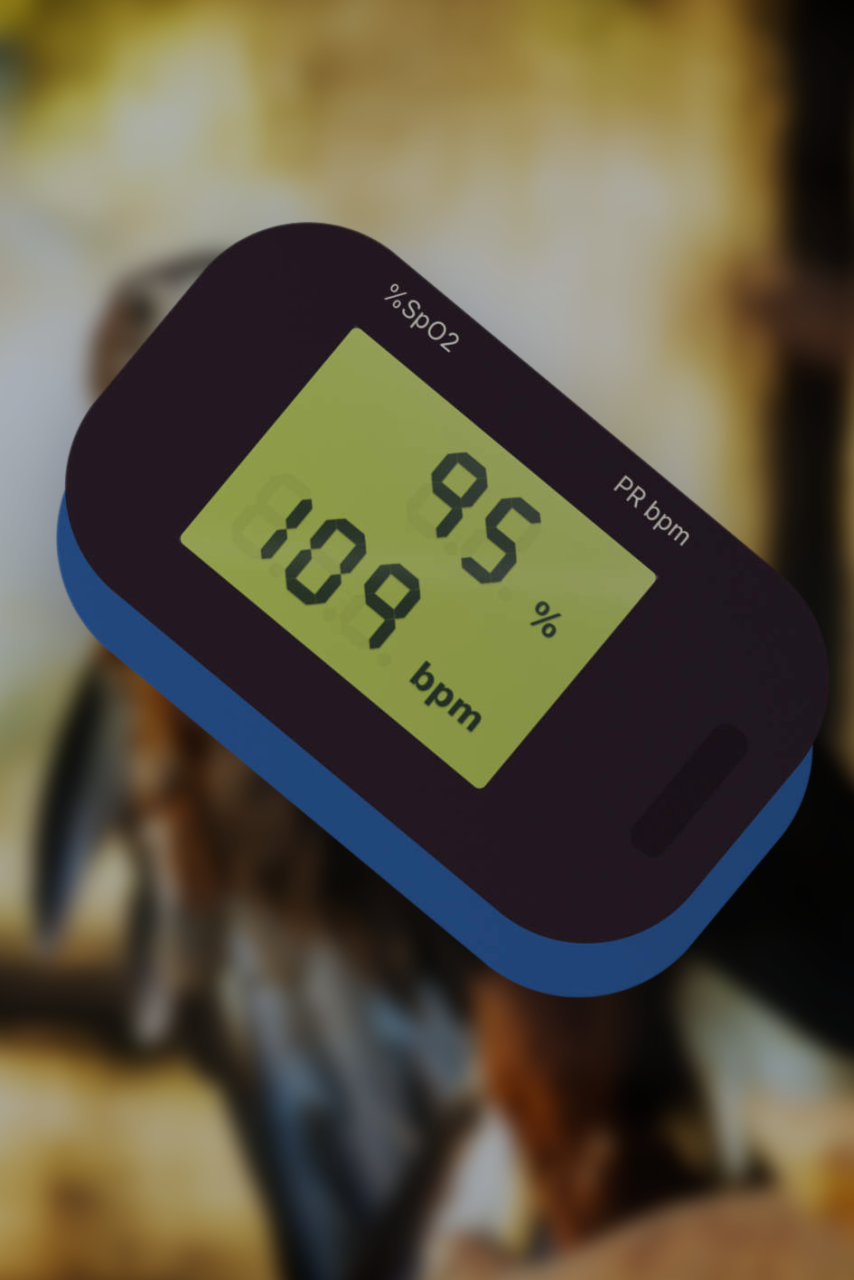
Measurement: 109 bpm
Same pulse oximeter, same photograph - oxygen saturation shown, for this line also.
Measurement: 95 %
